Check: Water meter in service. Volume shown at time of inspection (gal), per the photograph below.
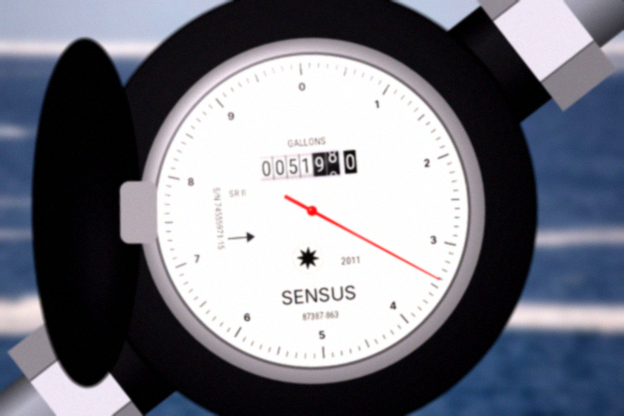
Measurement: 51983.4 gal
